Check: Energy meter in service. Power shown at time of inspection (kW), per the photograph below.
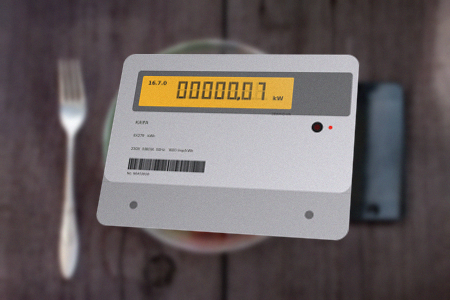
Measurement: 0.07 kW
